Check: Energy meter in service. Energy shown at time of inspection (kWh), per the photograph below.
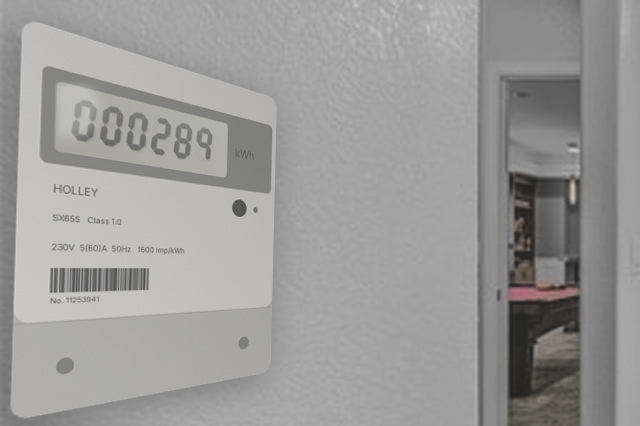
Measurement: 289 kWh
